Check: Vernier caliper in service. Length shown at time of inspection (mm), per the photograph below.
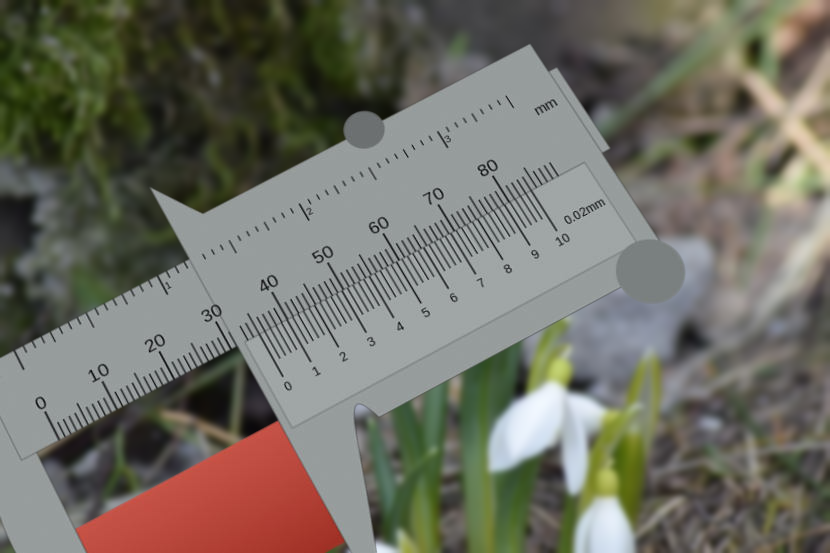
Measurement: 35.0 mm
